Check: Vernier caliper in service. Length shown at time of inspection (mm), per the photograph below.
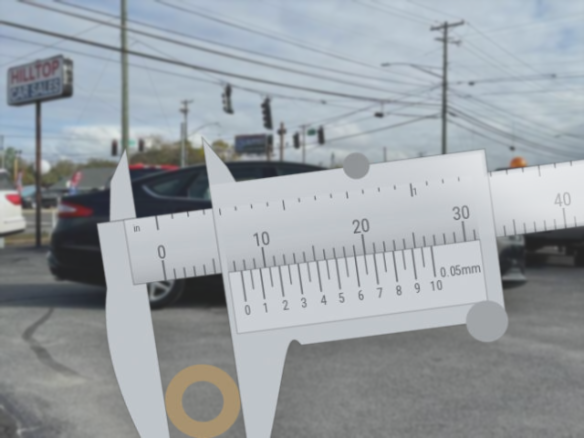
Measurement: 7.6 mm
